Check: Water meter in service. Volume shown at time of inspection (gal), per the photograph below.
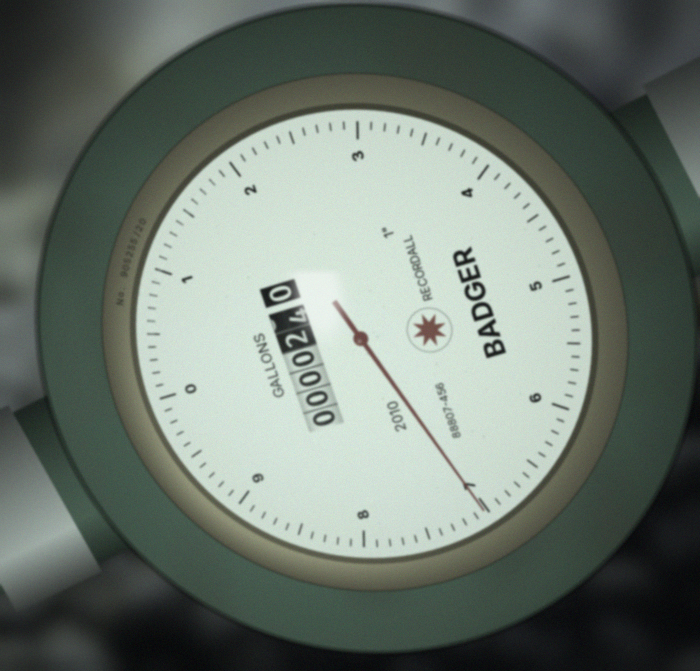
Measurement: 237.0 gal
